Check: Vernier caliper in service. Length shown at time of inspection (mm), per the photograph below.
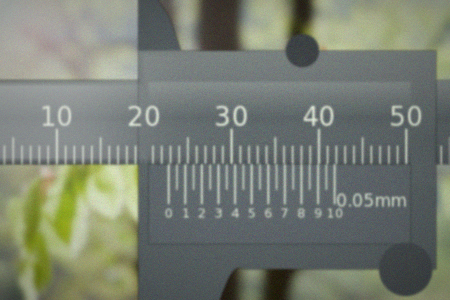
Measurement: 22.8 mm
